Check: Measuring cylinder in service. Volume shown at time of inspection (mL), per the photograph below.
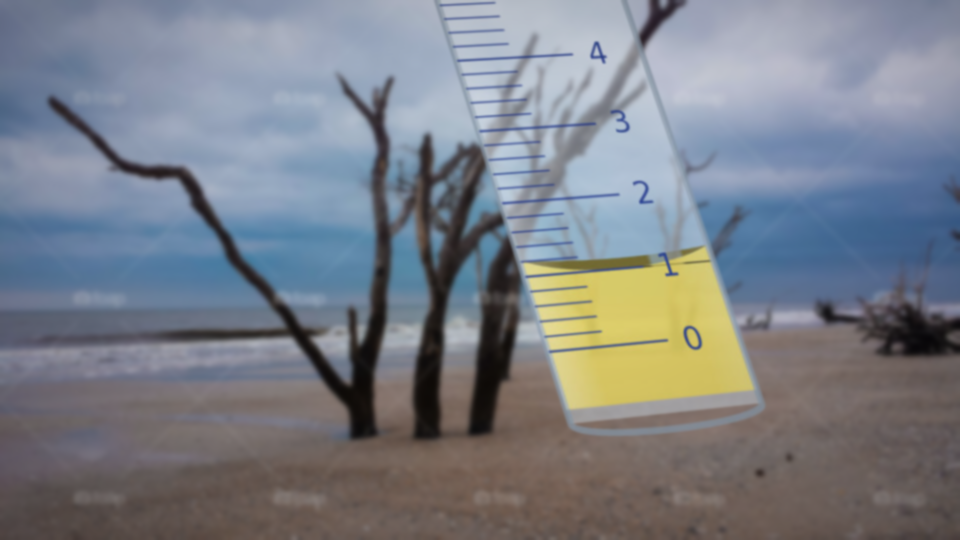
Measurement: 1 mL
